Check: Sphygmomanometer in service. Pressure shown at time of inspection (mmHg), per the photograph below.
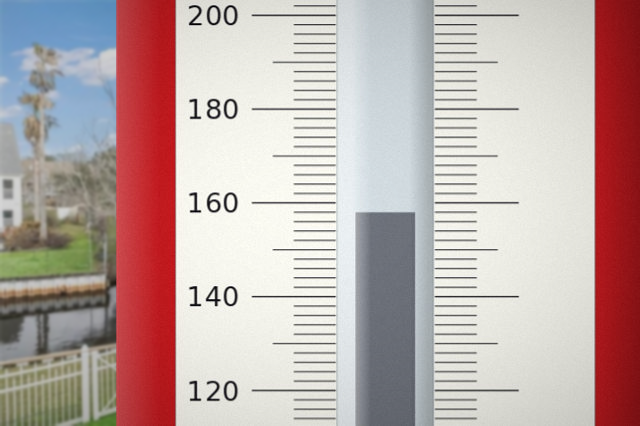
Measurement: 158 mmHg
